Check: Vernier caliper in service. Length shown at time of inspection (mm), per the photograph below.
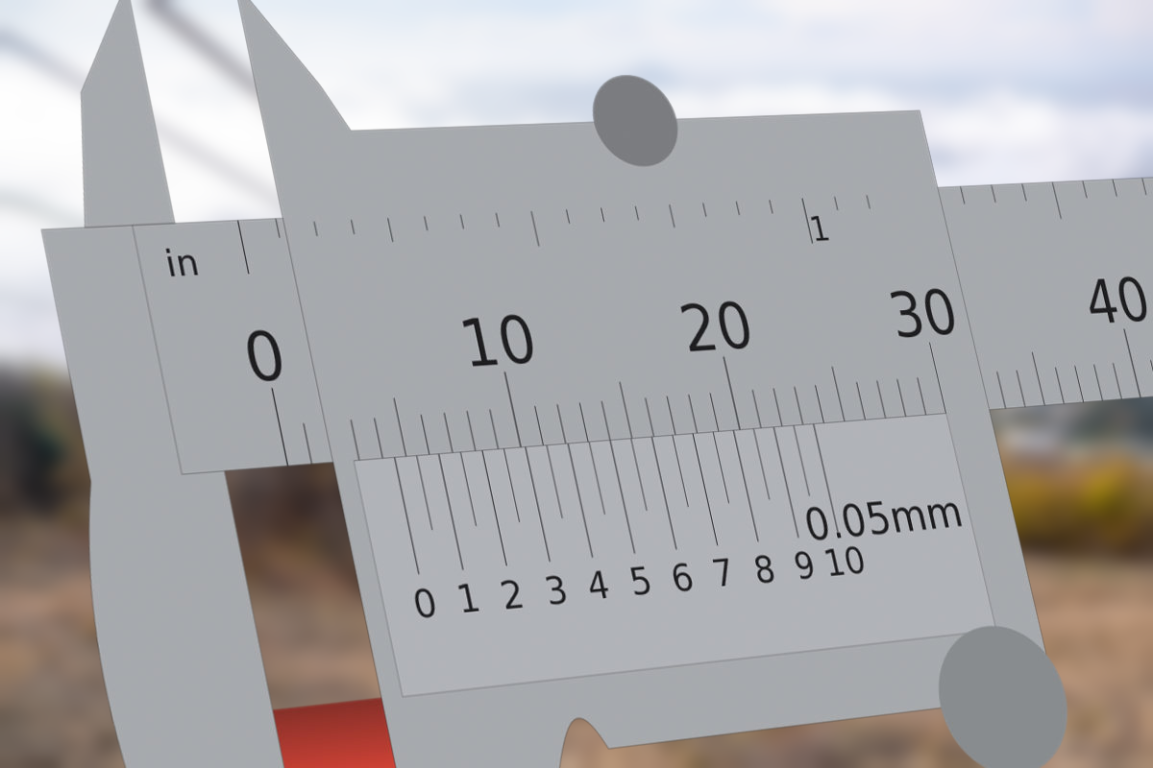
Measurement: 4.5 mm
